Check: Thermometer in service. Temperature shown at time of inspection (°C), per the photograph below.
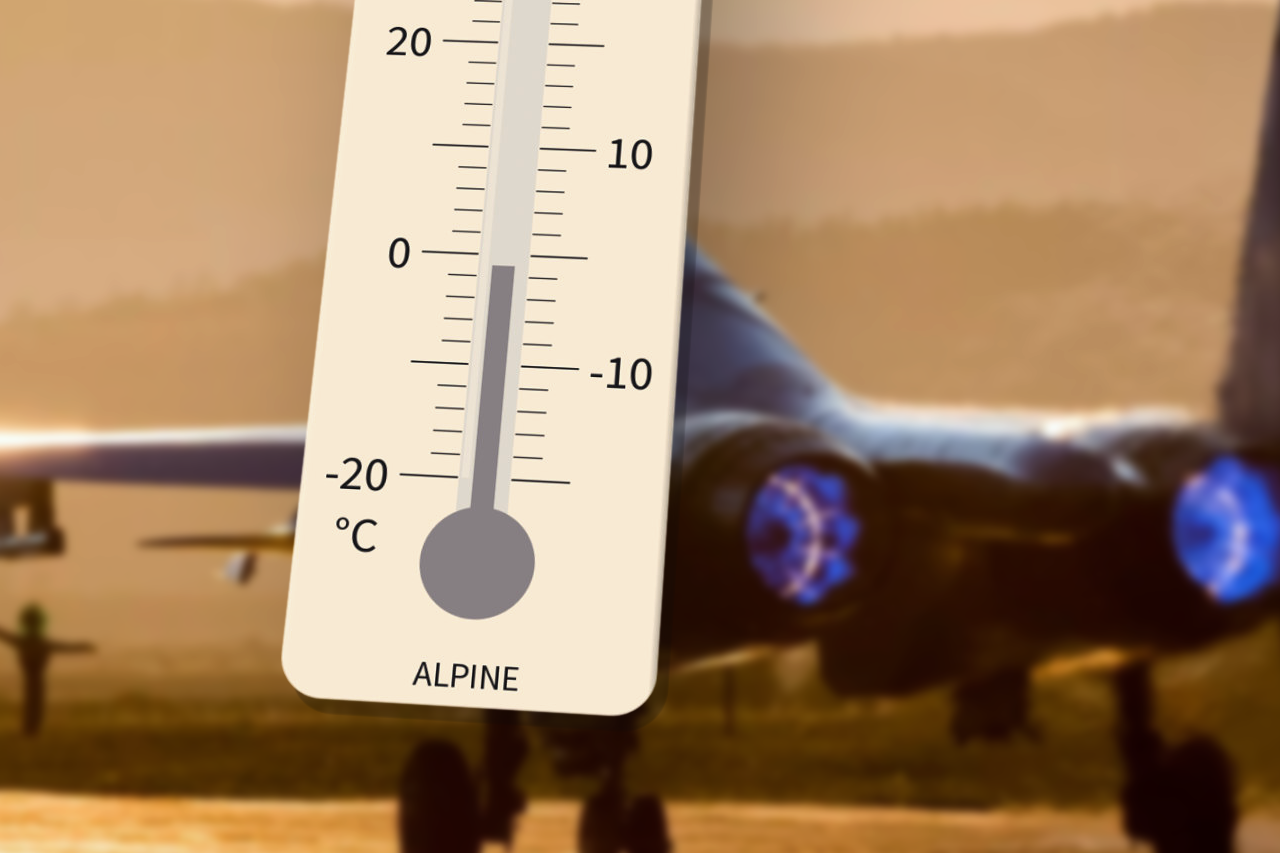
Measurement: -1 °C
